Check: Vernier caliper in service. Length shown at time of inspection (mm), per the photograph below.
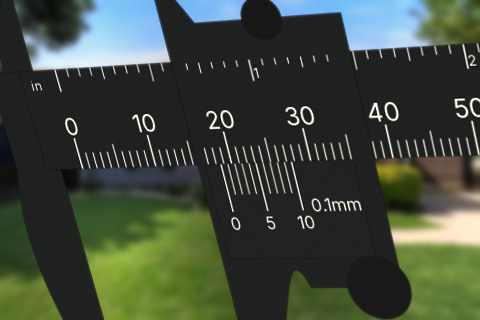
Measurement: 18.6 mm
